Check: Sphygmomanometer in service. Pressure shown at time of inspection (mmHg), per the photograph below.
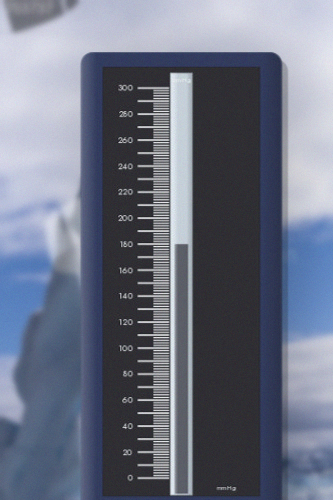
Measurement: 180 mmHg
